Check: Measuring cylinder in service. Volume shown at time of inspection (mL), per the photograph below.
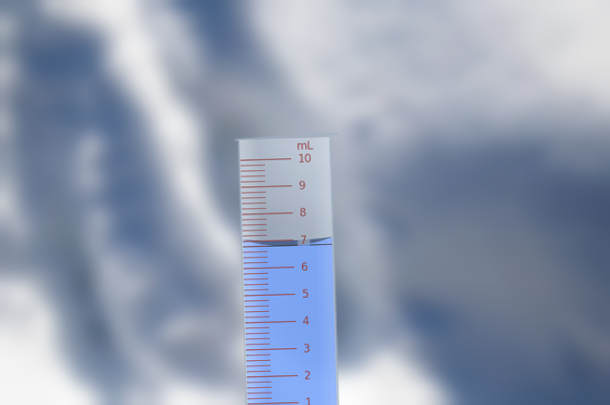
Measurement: 6.8 mL
